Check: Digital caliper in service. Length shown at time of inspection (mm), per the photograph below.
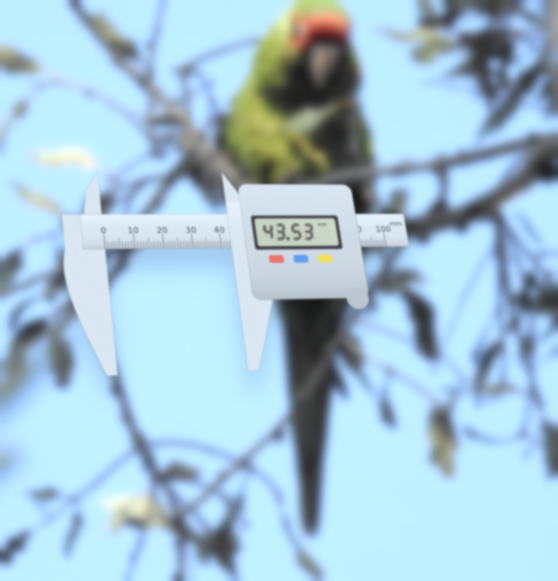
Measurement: 43.53 mm
